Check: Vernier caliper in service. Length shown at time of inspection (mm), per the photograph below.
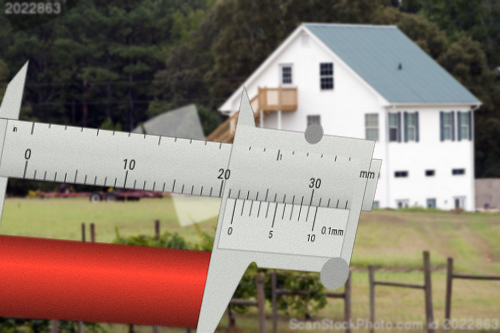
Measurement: 21.8 mm
